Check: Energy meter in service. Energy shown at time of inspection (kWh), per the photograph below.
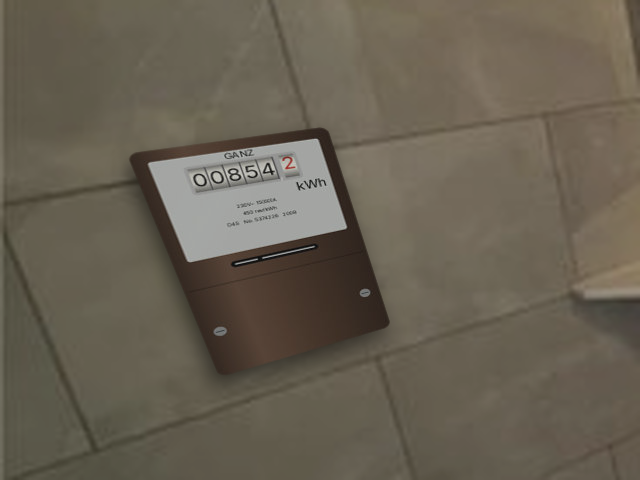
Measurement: 854.2 kWh
